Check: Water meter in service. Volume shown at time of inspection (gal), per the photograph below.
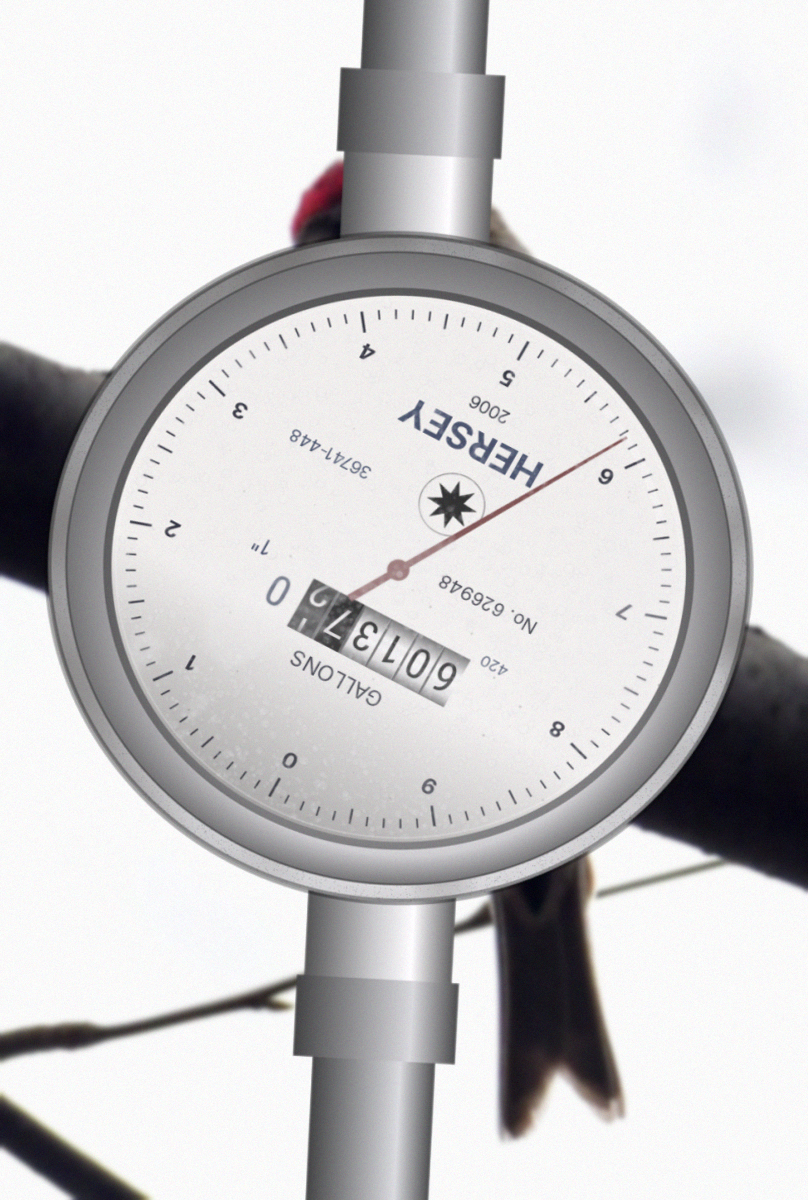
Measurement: 6013715.8 gal
